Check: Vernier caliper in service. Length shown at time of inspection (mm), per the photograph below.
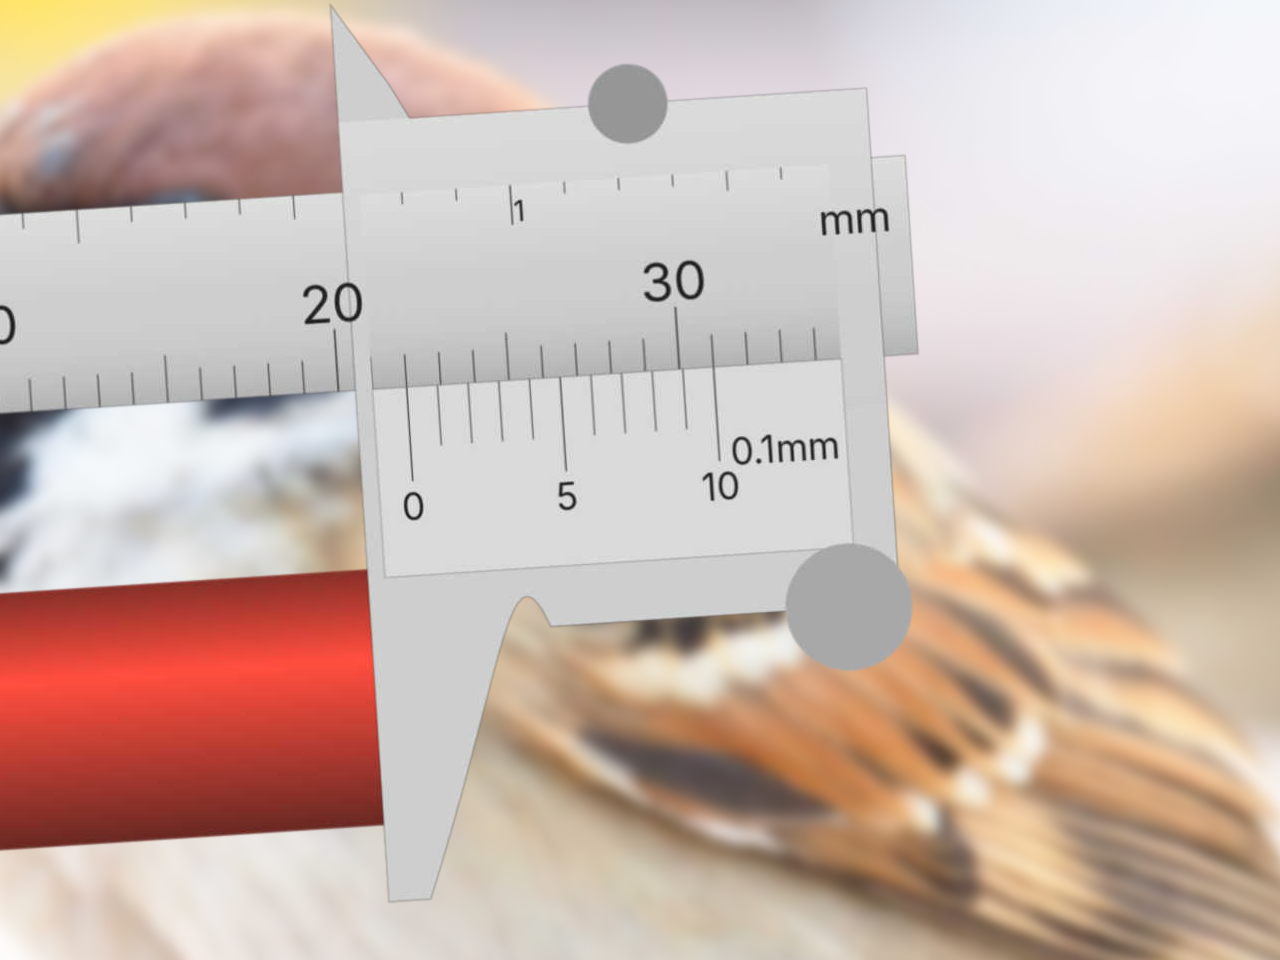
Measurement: 22.0 mm
